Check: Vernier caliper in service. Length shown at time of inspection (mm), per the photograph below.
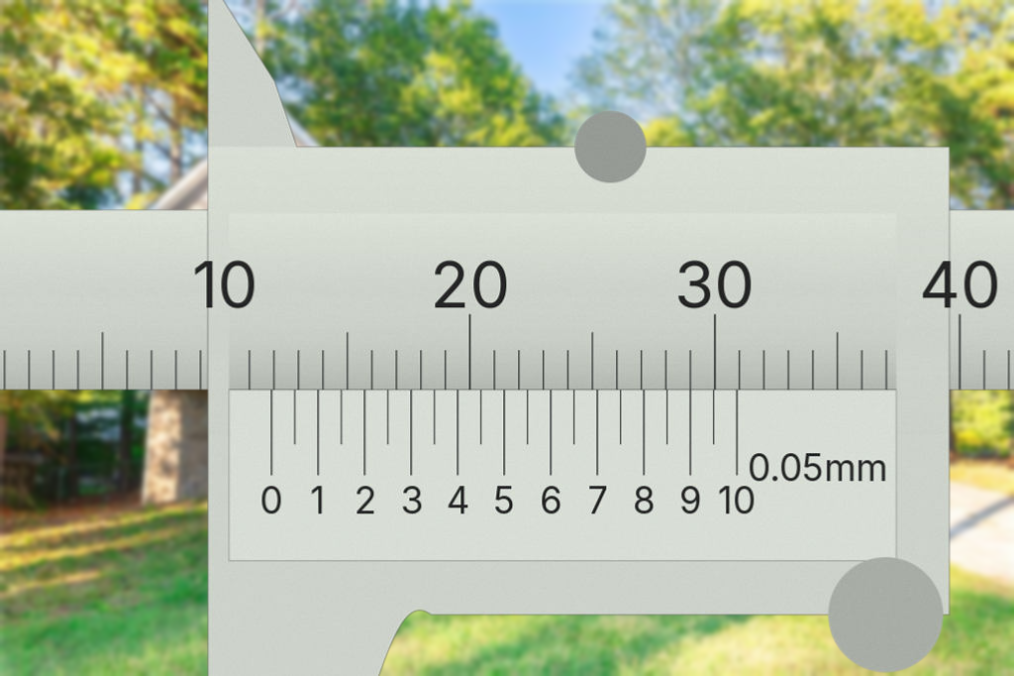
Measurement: 11.90 mm
